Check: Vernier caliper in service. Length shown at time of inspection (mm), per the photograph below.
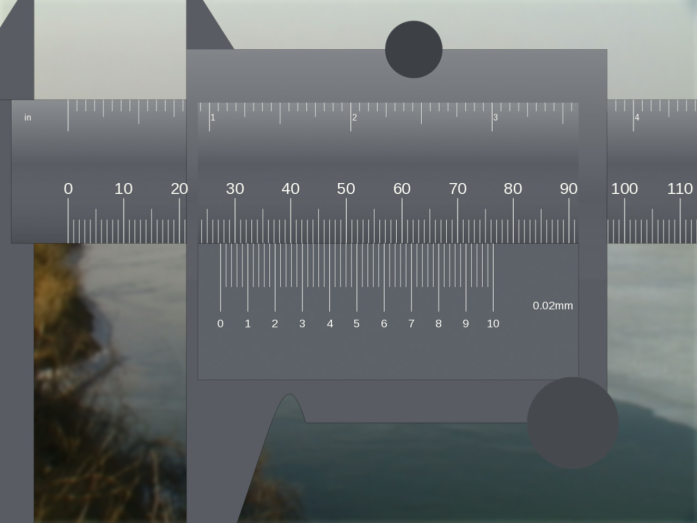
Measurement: 27.4 mm
